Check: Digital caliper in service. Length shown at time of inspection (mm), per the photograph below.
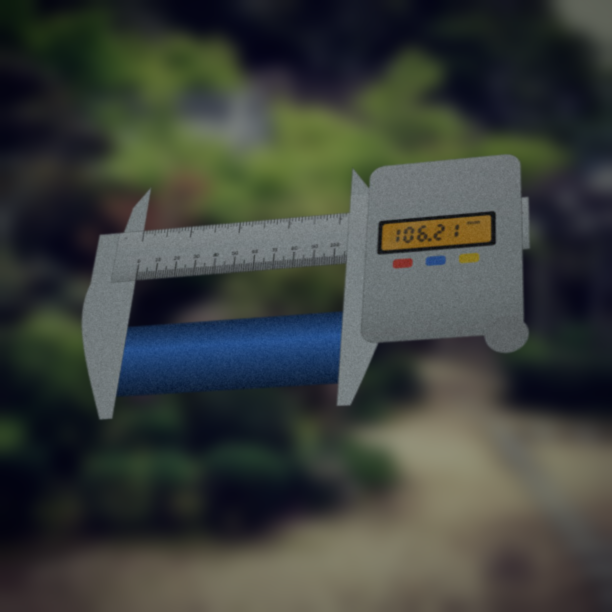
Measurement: 106.21 mm
